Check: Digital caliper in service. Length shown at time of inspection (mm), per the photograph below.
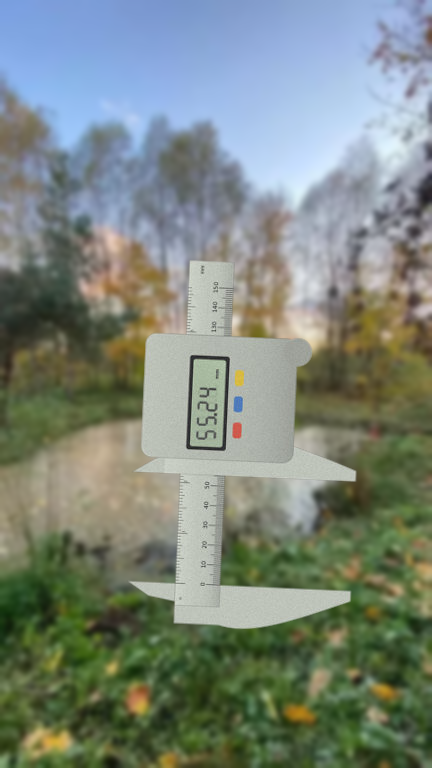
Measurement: 55.24 mm
